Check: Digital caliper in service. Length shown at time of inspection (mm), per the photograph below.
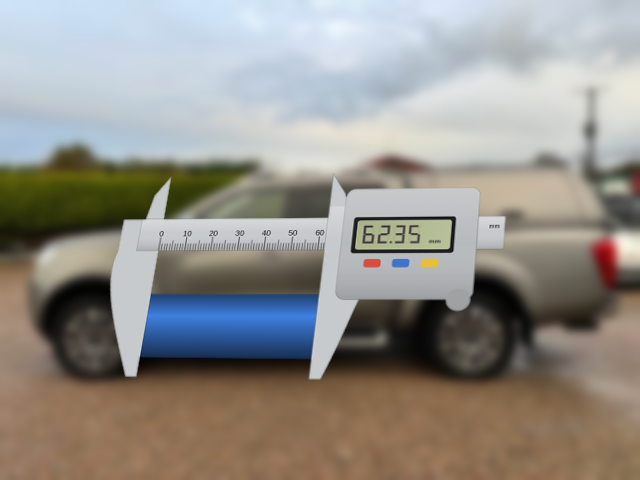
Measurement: 62.35 mm
